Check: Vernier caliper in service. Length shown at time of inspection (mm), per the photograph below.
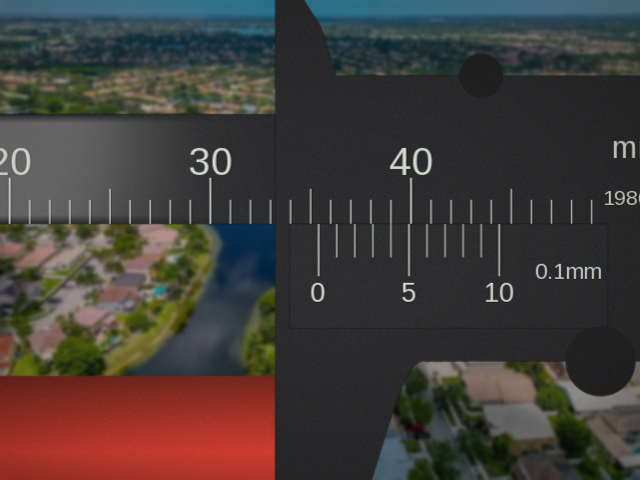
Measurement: 35.4 mm
